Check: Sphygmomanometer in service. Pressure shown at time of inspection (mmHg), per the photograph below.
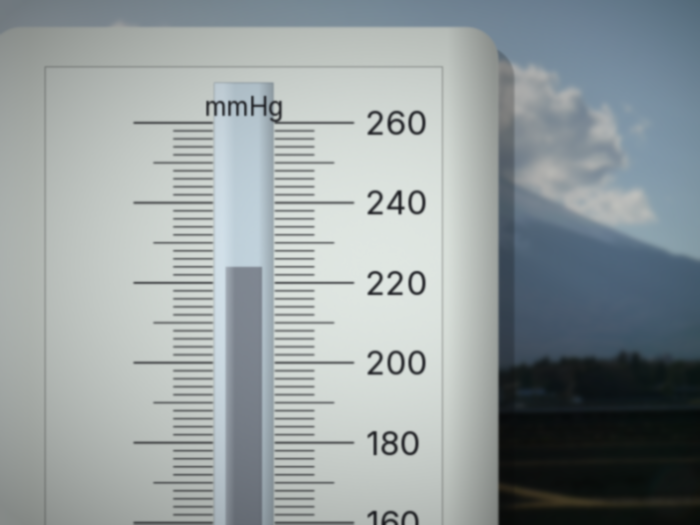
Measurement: 224 mmHg
